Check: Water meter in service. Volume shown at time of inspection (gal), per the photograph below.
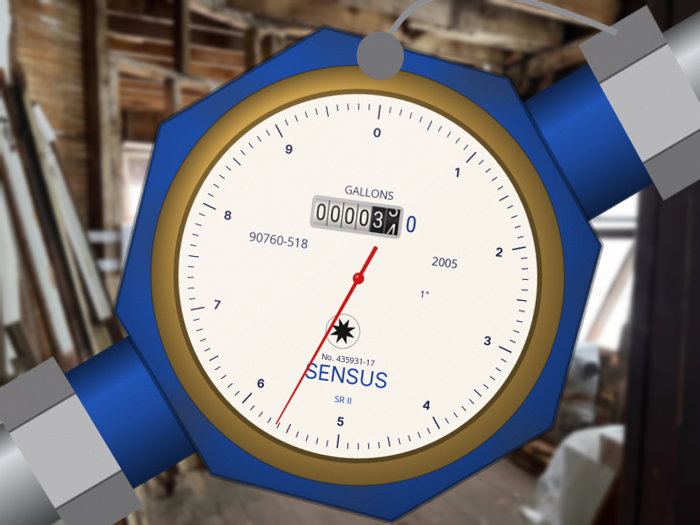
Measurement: 335.6 gal
